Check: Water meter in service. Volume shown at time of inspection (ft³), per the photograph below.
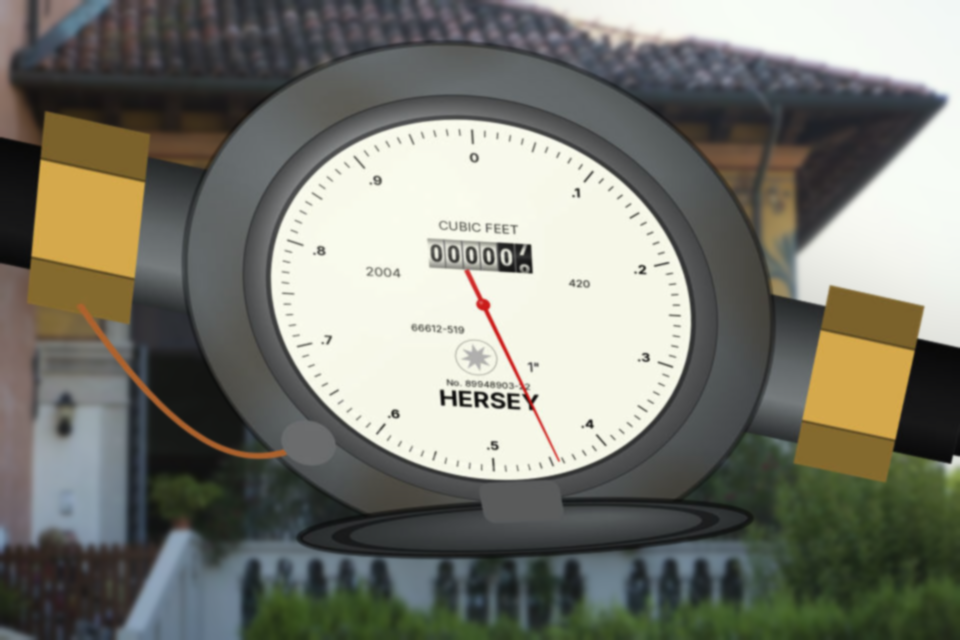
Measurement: 7.44 ft³
